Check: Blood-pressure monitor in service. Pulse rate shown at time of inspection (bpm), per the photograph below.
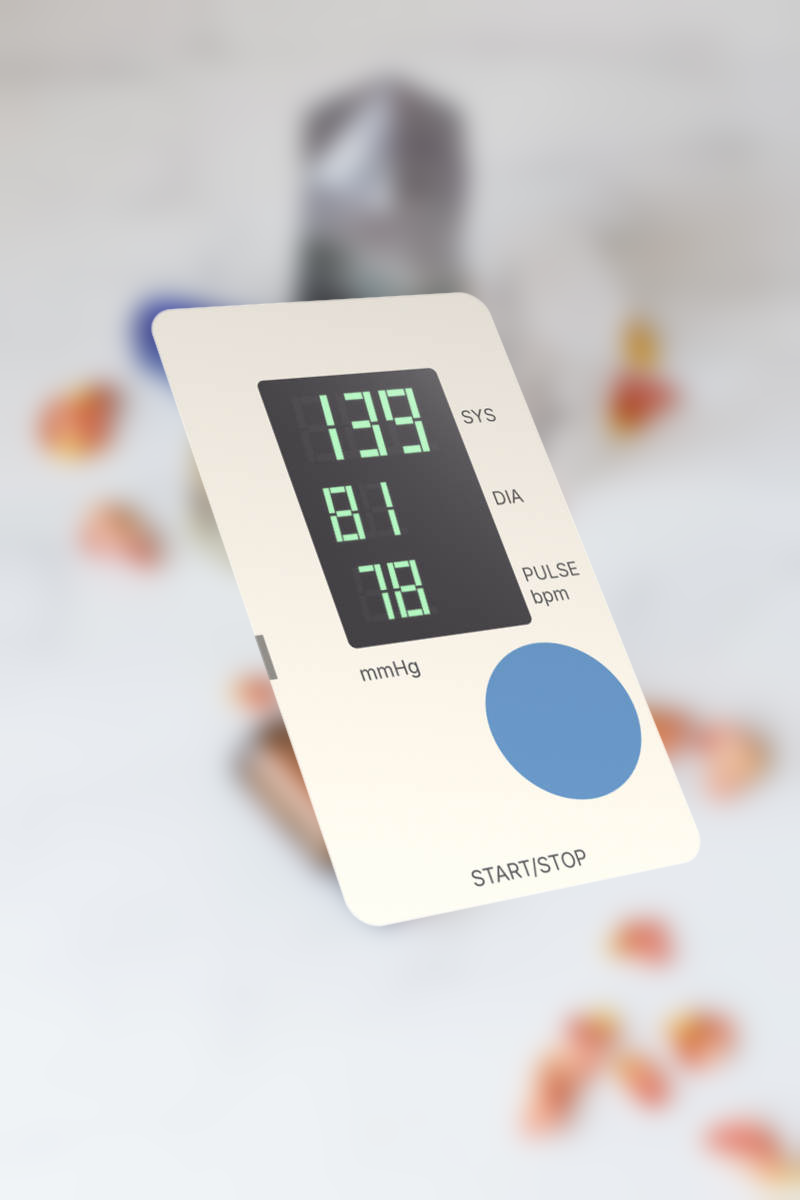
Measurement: 78 bpm
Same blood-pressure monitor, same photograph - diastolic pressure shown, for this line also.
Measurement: 81 mmHg
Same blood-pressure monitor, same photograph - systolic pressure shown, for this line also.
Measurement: 139 mmHg
